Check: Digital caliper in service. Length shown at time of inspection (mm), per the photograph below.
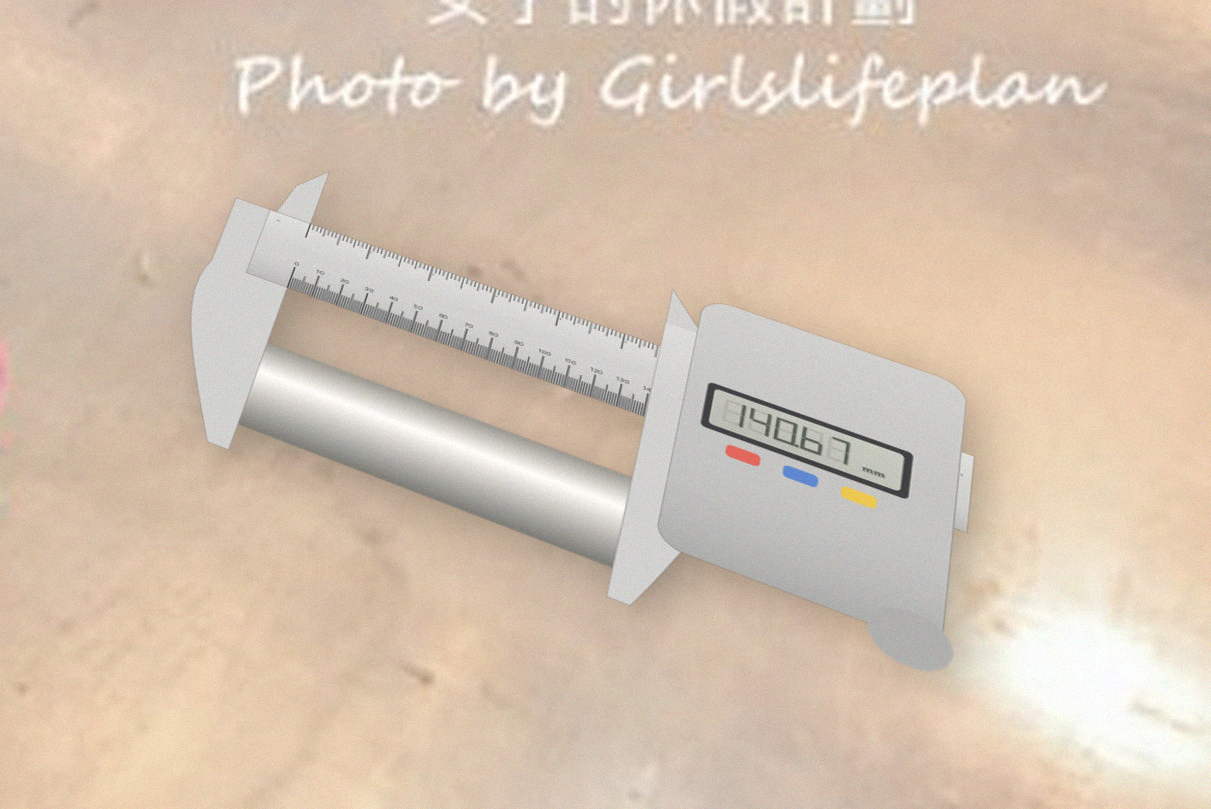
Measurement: 140.67 mm
